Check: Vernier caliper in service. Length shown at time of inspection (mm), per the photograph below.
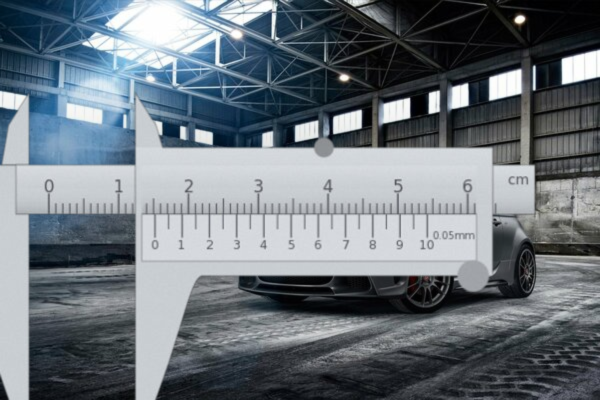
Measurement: 15.2 mm
